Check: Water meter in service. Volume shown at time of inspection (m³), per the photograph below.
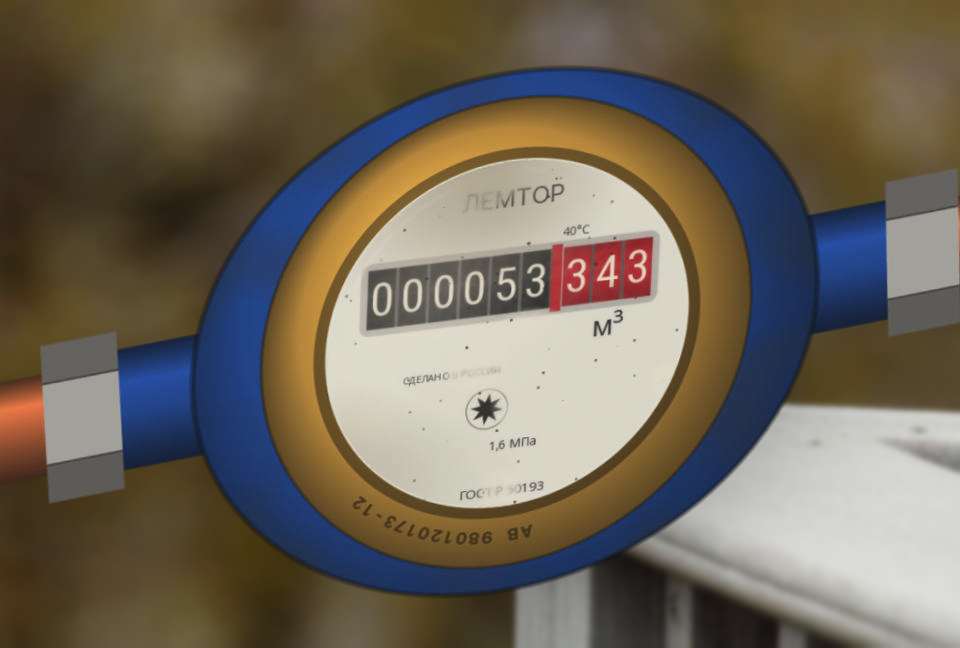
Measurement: 53.343 m³
